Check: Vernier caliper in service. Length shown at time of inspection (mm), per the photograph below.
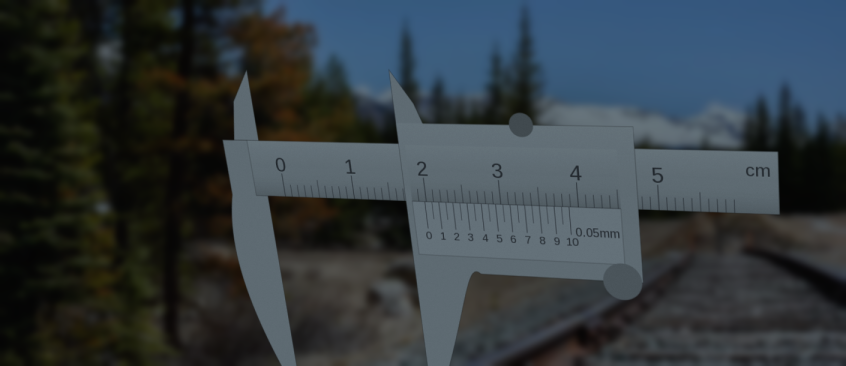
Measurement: 19.8 mm
